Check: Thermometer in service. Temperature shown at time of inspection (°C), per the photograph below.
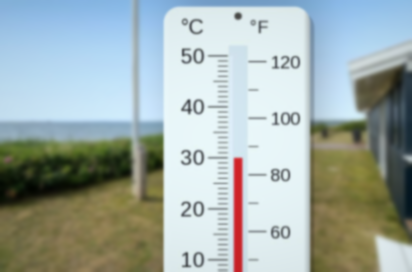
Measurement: 30 °C
